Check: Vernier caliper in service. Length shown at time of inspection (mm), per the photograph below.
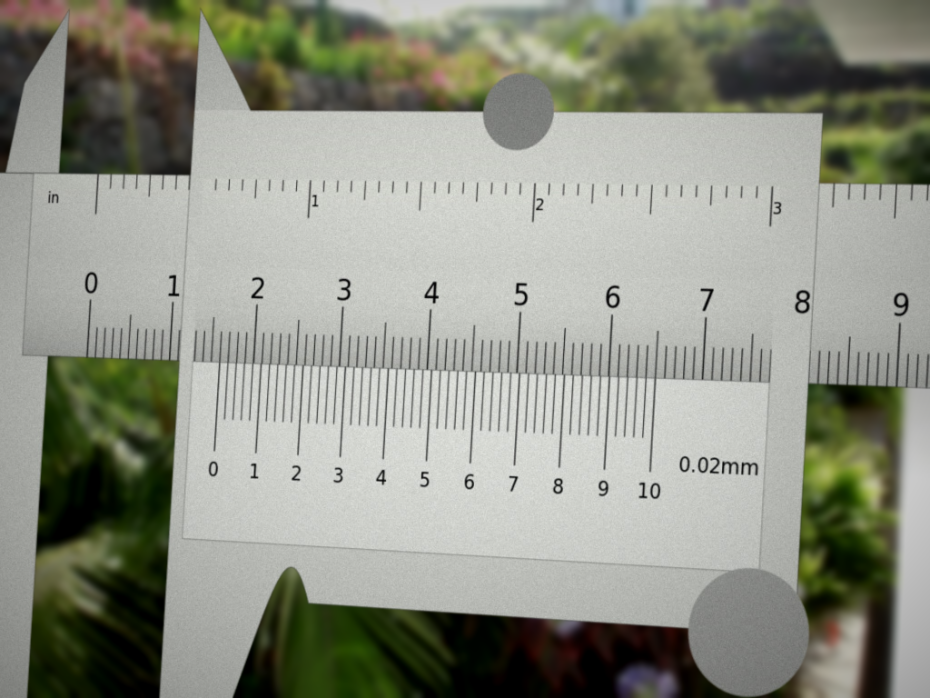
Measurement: 16.0 mm
